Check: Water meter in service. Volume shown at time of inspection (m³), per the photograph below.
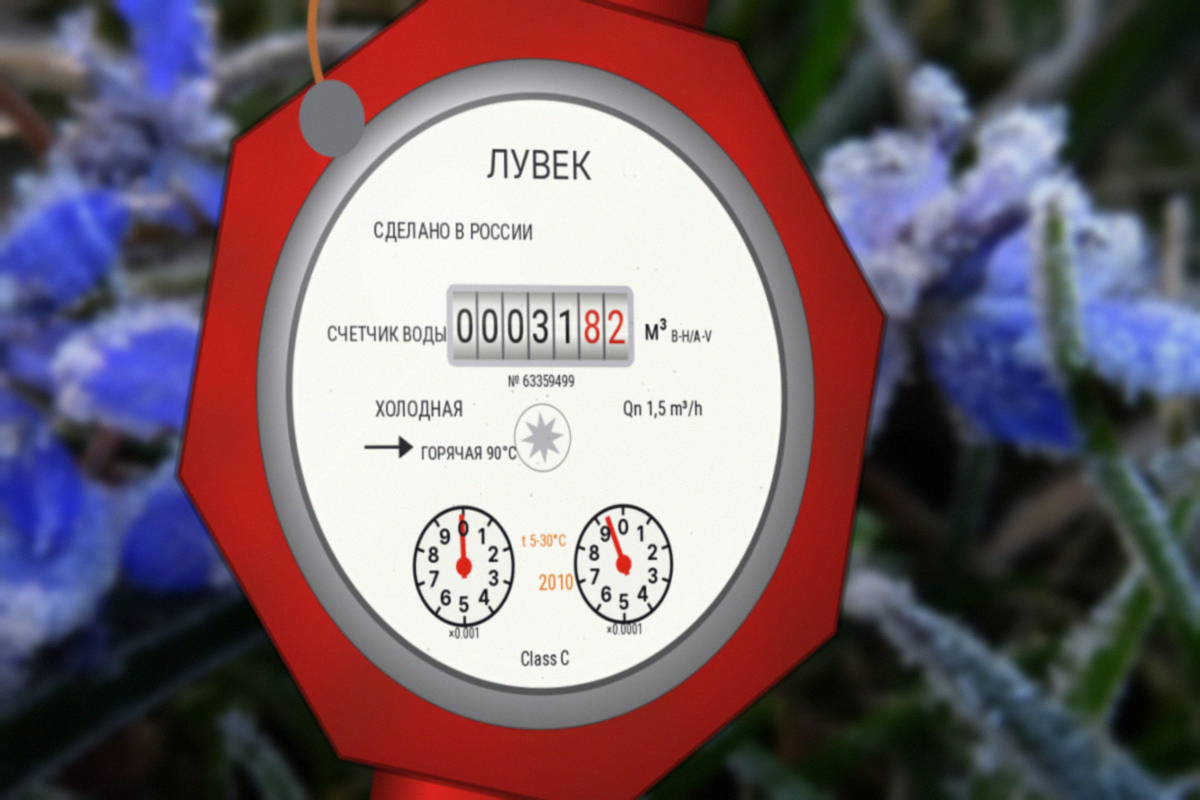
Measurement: 31.8199 m³
